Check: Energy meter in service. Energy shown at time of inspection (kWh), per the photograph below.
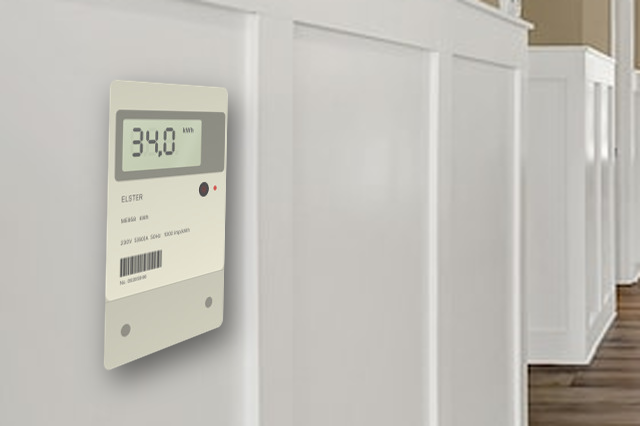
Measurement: 34.0 kWh
